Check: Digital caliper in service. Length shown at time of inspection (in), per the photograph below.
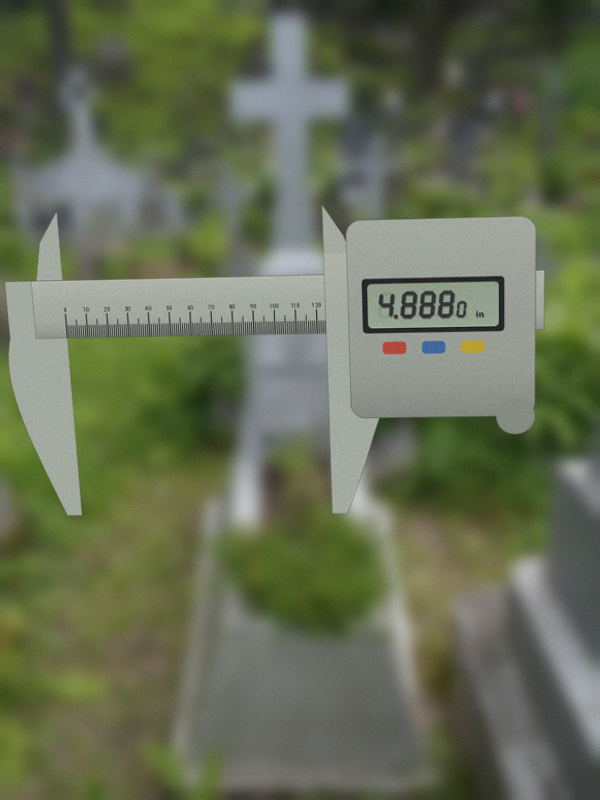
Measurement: 4.8880 in
